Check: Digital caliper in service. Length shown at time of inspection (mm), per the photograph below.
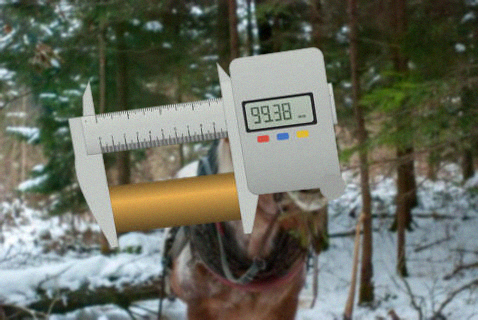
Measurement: 99.38 mm
